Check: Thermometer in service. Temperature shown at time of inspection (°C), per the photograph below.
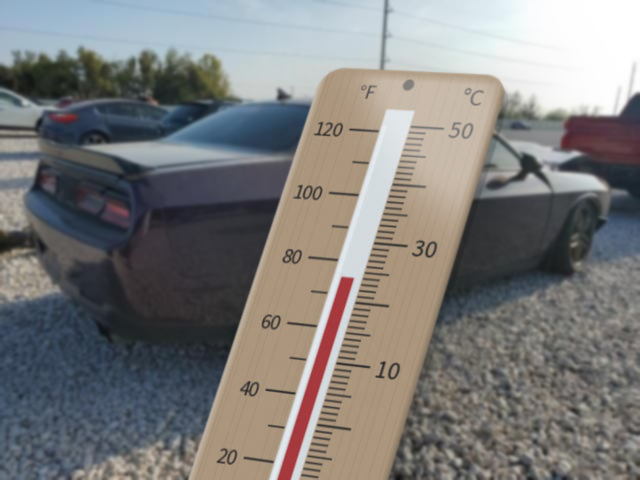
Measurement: 24 °C
